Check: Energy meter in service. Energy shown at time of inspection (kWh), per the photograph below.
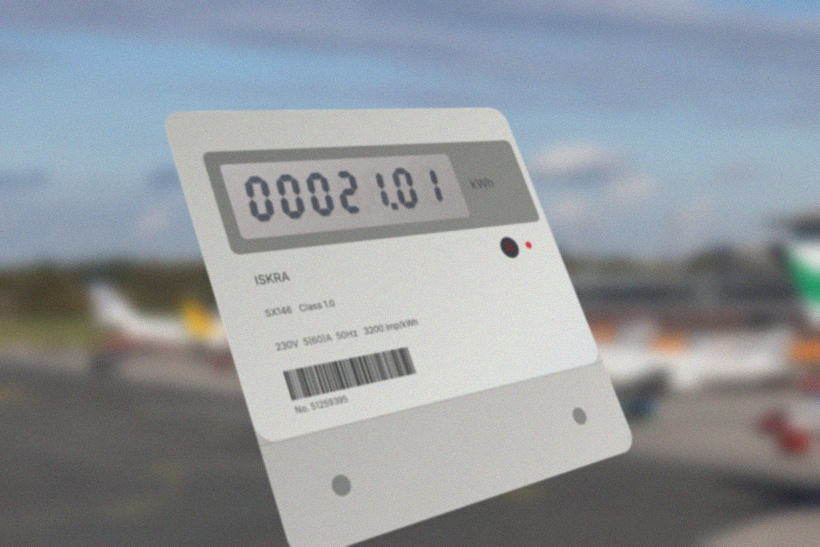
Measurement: 21.01 kWh
